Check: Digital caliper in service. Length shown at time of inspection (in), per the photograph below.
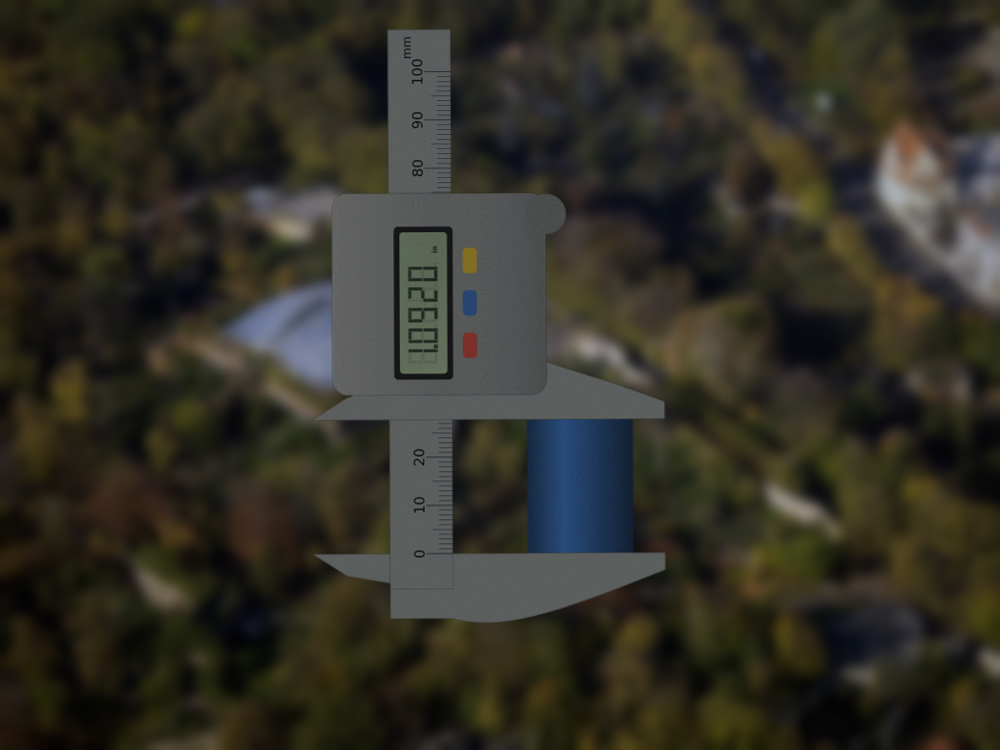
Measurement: 1.0920 in
